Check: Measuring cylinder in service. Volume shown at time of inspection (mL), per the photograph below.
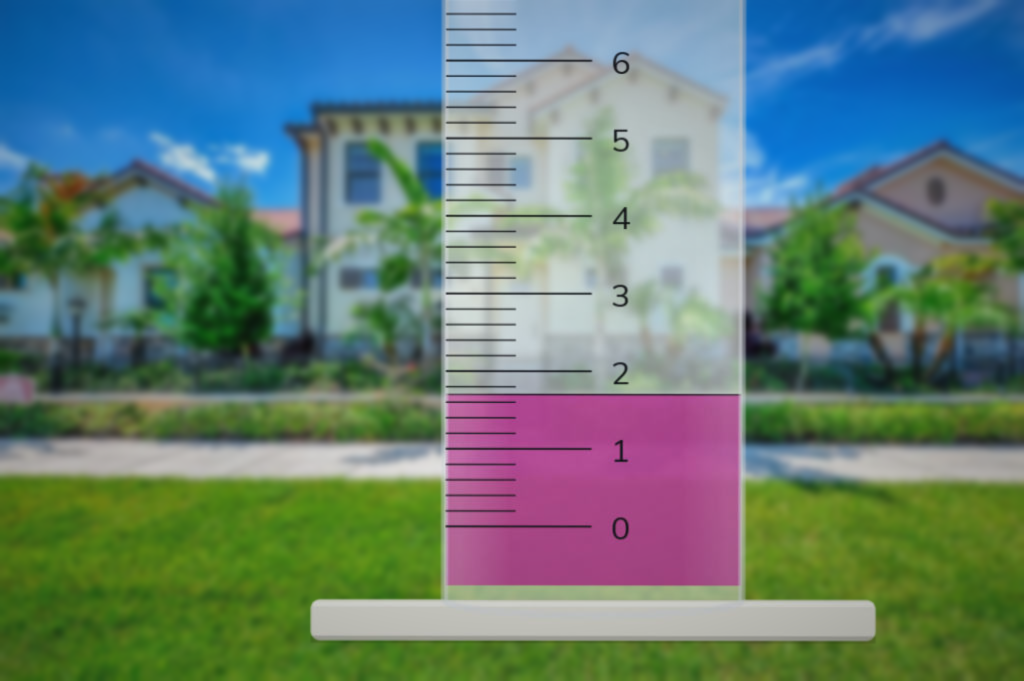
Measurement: 1.7 mL
